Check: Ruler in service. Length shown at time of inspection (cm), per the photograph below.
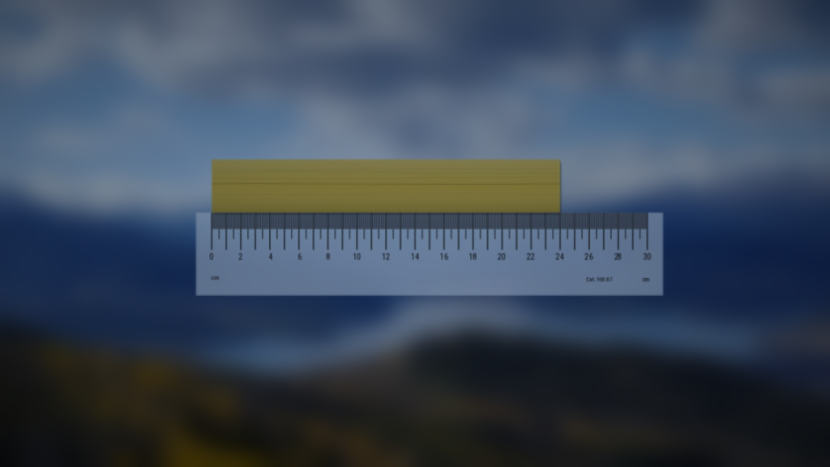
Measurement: 24 cm
